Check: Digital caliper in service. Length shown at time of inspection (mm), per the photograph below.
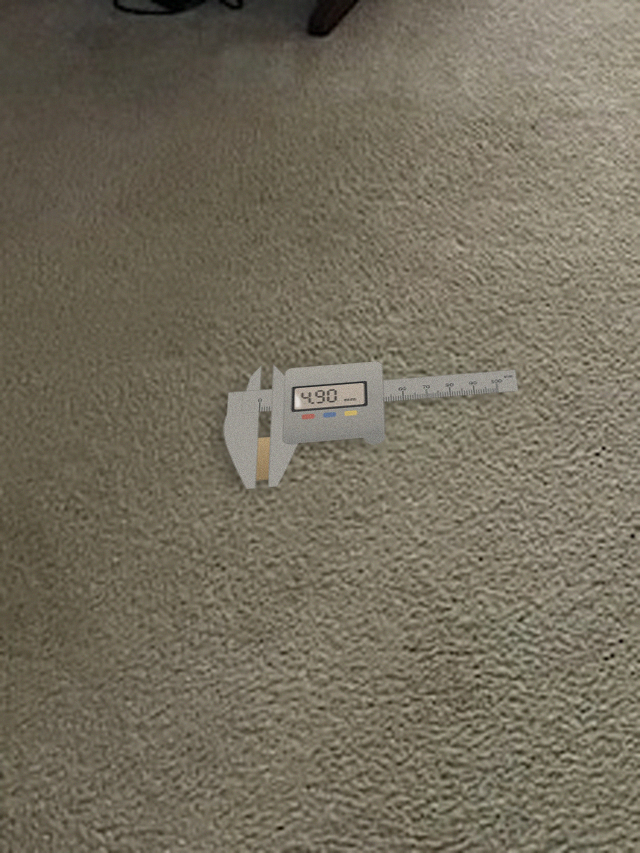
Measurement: 4.90 mm
